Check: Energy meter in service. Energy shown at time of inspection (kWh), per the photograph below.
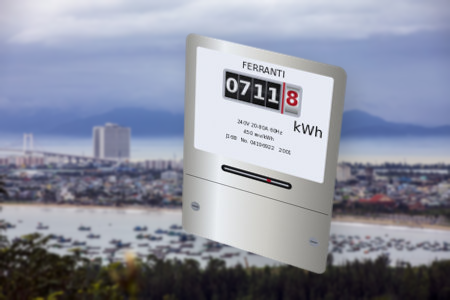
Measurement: 711.8 kWh
